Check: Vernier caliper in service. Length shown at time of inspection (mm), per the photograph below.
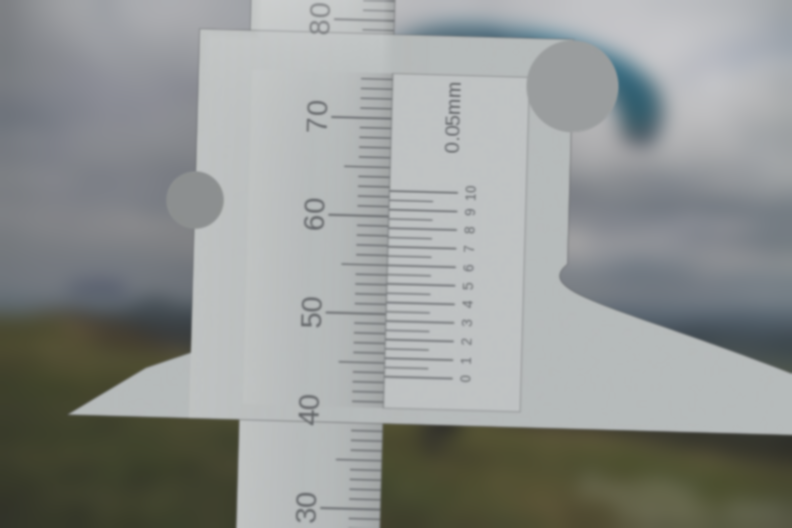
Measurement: 43.6 mm
